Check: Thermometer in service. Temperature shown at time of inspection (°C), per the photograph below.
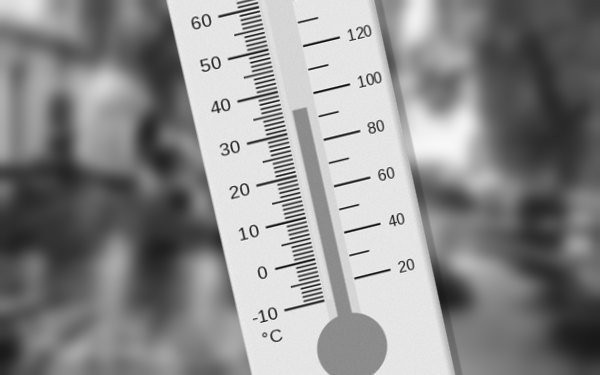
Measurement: 35 °C
